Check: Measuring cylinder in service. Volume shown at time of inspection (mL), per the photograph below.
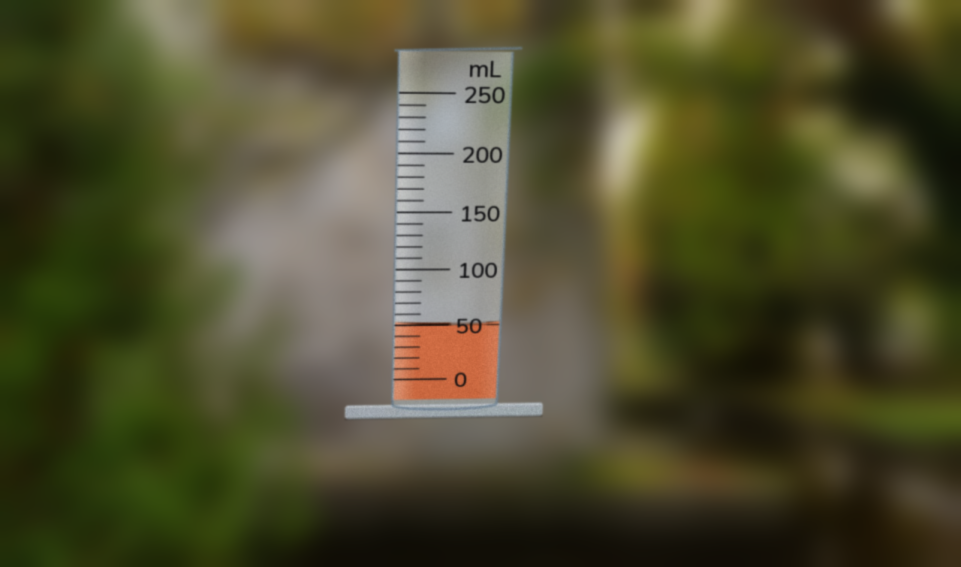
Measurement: 50 mL
